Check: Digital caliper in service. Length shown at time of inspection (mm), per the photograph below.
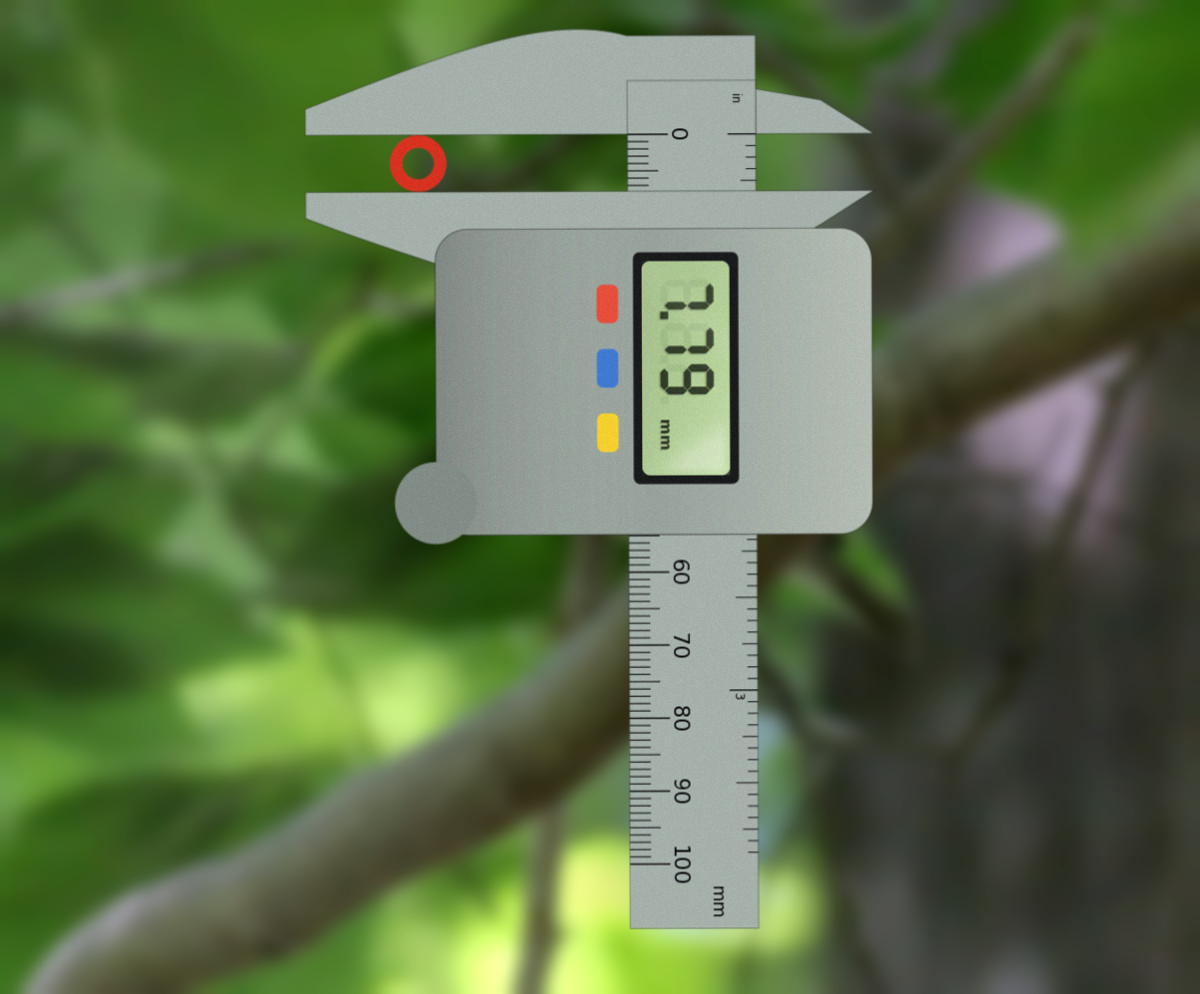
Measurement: 7.79 mm
